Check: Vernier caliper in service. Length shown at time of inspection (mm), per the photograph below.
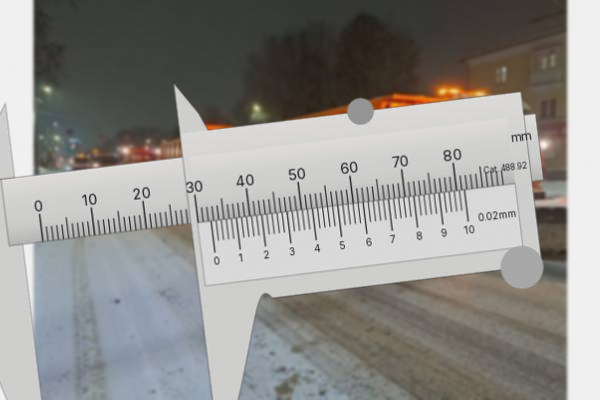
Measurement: 32.5 mm
